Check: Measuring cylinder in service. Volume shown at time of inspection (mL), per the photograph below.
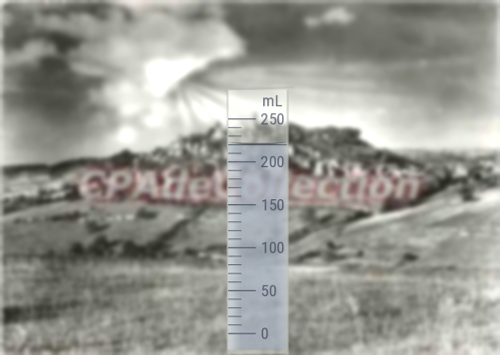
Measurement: 220 mL
